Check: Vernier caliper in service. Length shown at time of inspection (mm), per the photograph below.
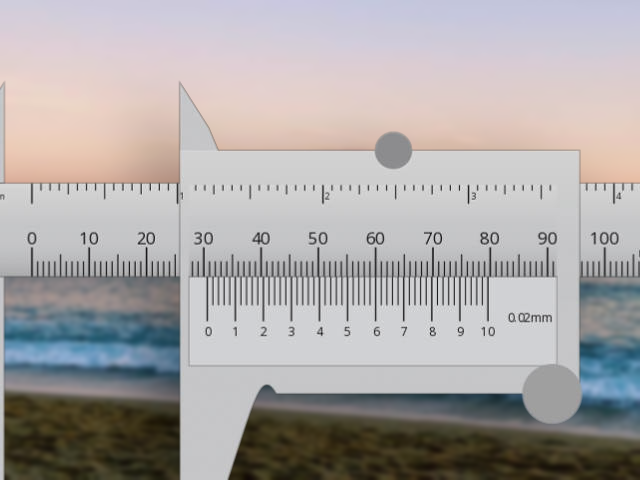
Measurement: 30.6 mm
